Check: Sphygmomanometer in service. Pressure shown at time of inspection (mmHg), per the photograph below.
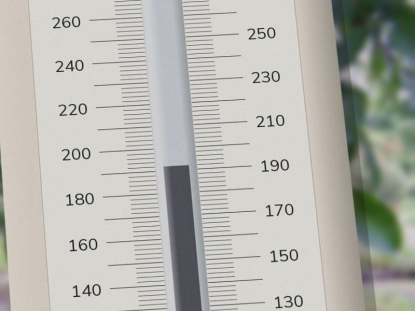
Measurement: 192 mmHg
